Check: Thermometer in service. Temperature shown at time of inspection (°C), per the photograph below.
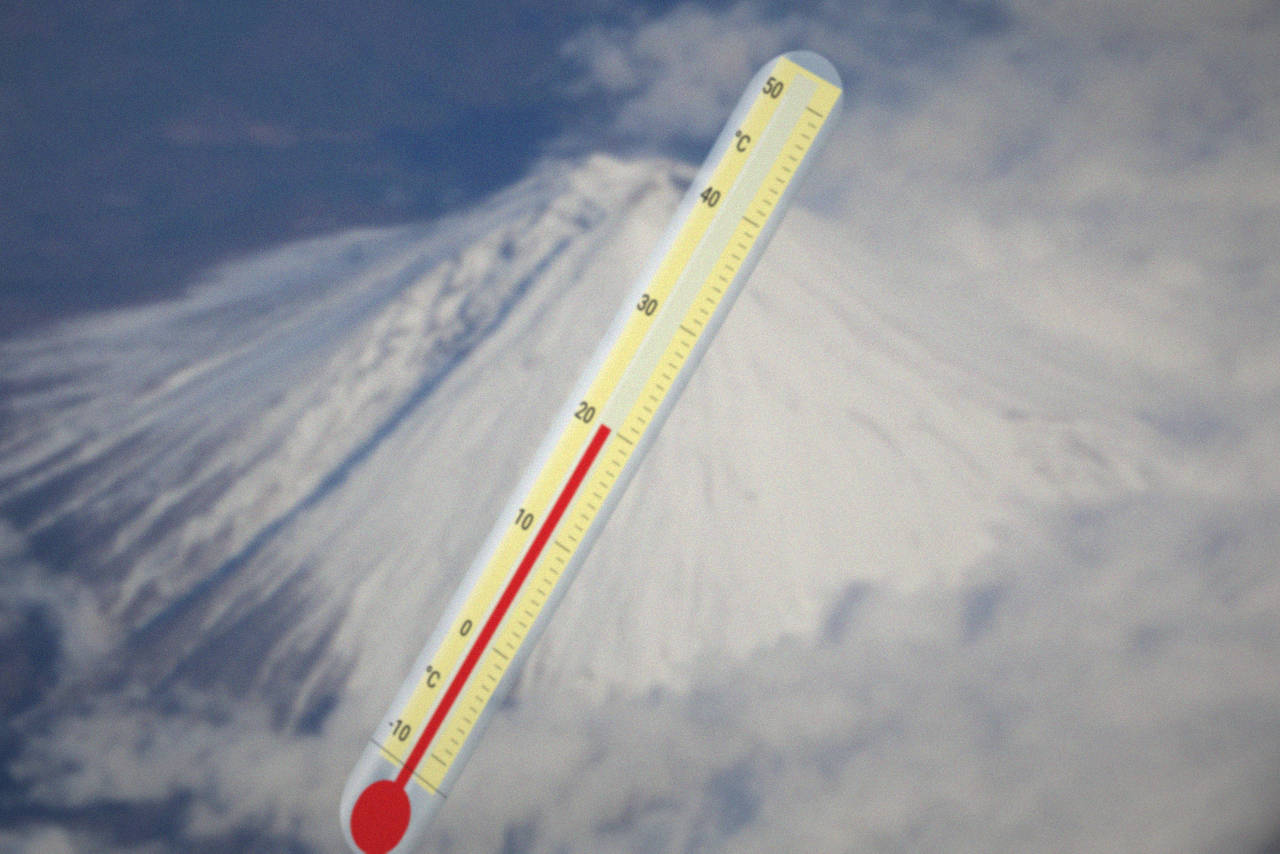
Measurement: 20 °C
